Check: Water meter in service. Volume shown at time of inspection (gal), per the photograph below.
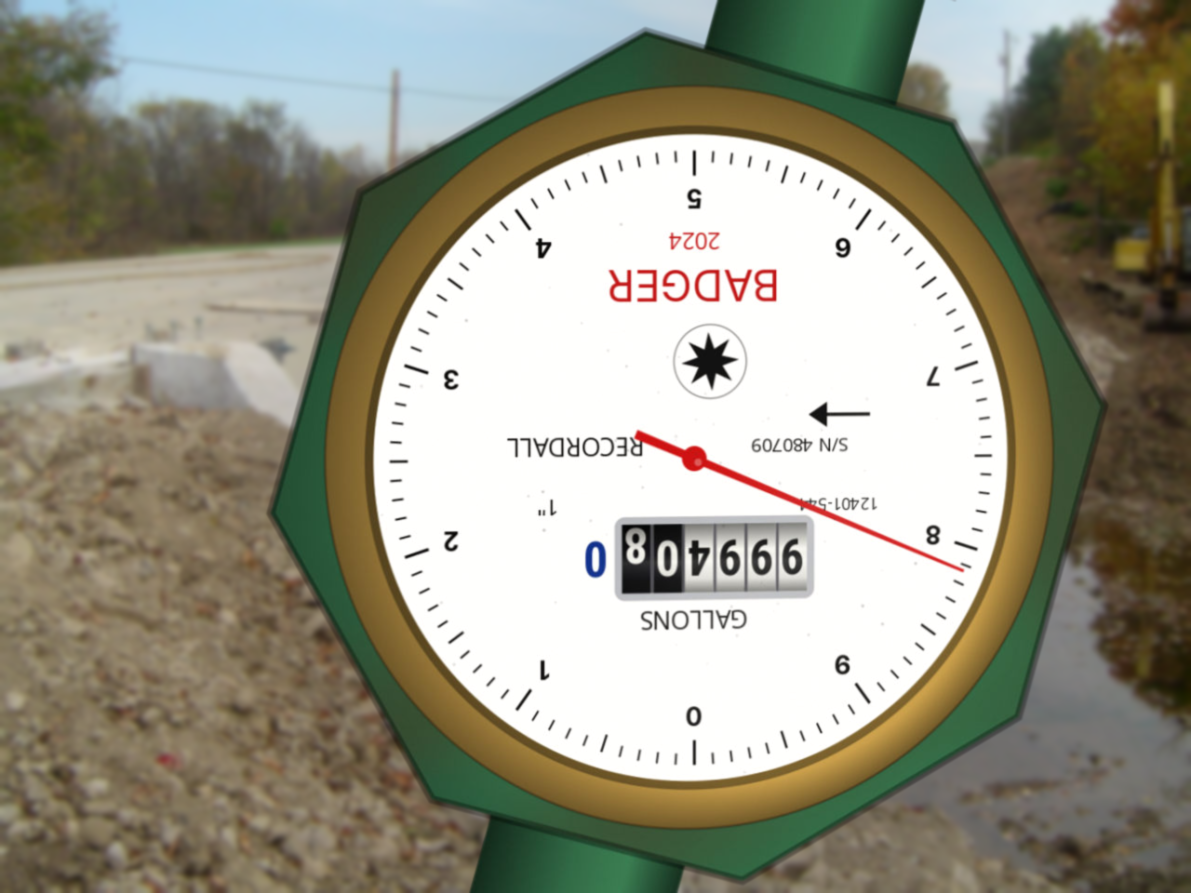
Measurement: 9994078.1 gal
